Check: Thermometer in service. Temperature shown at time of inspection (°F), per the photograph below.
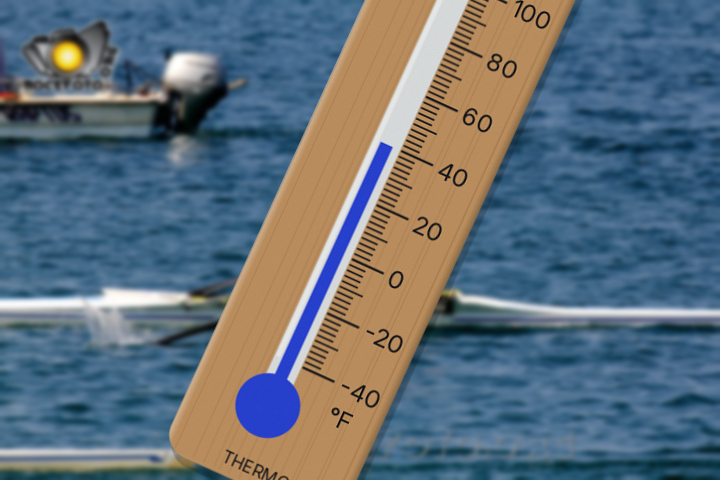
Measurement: 40 °F
